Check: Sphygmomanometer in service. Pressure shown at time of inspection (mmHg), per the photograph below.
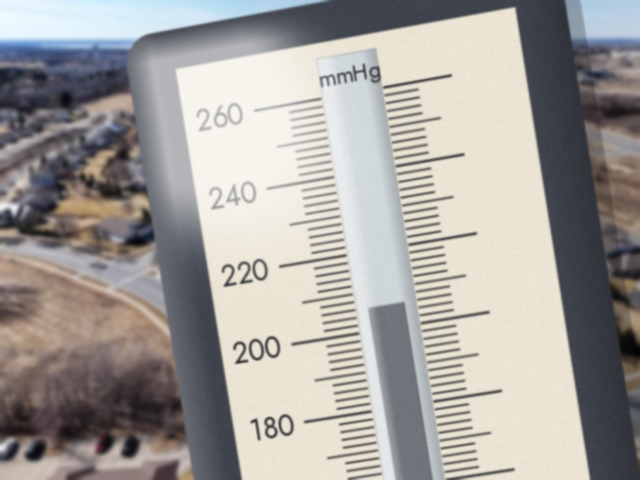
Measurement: 206 mmHg
